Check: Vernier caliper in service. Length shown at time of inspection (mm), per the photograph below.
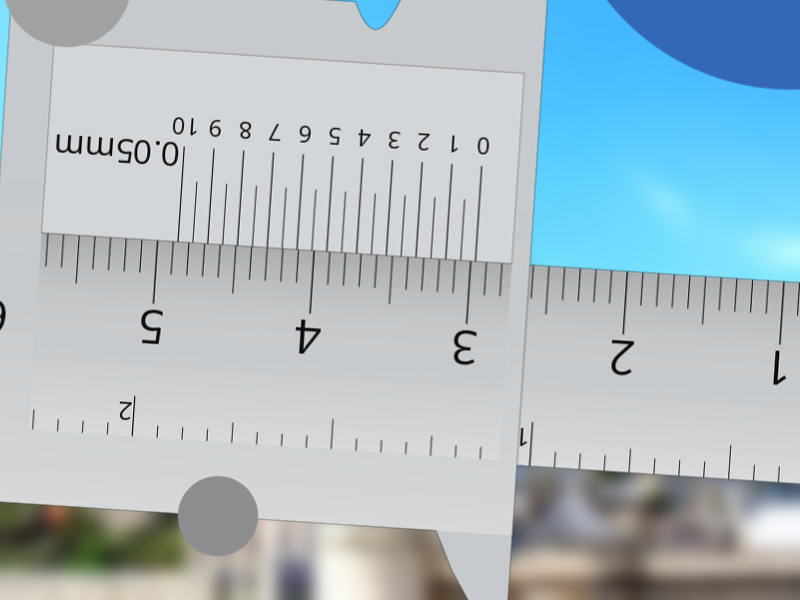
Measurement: 29.7 mm
